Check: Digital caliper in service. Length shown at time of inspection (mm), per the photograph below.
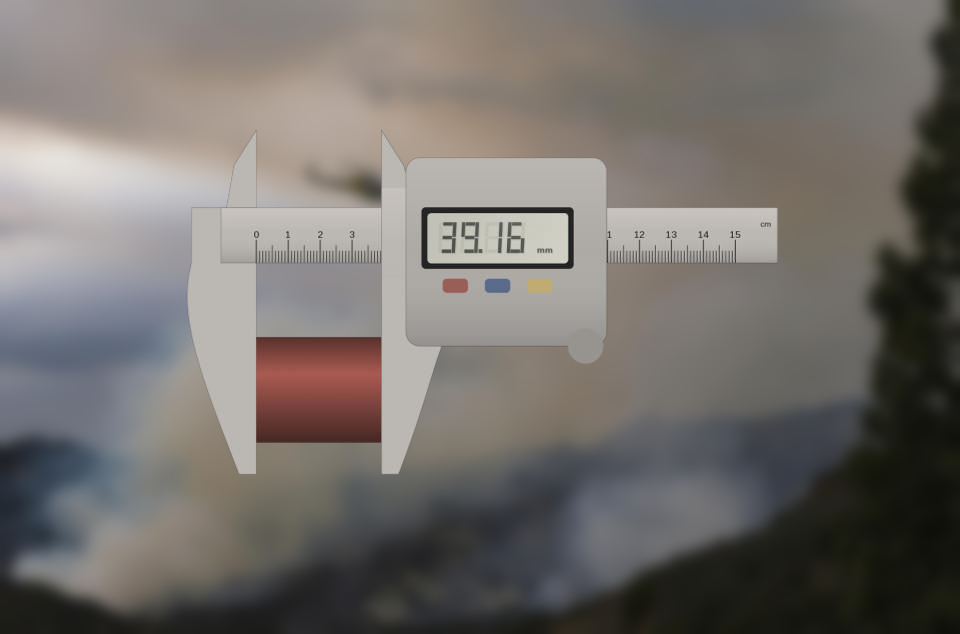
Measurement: 39.16 mm
